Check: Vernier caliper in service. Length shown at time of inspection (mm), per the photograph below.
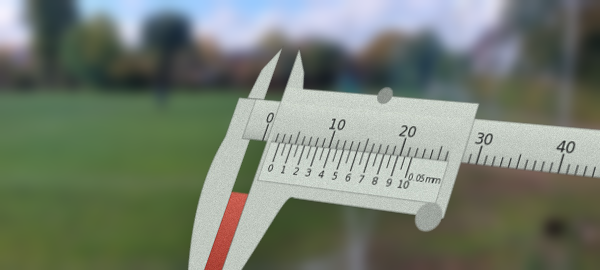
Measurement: 2.6 mm
